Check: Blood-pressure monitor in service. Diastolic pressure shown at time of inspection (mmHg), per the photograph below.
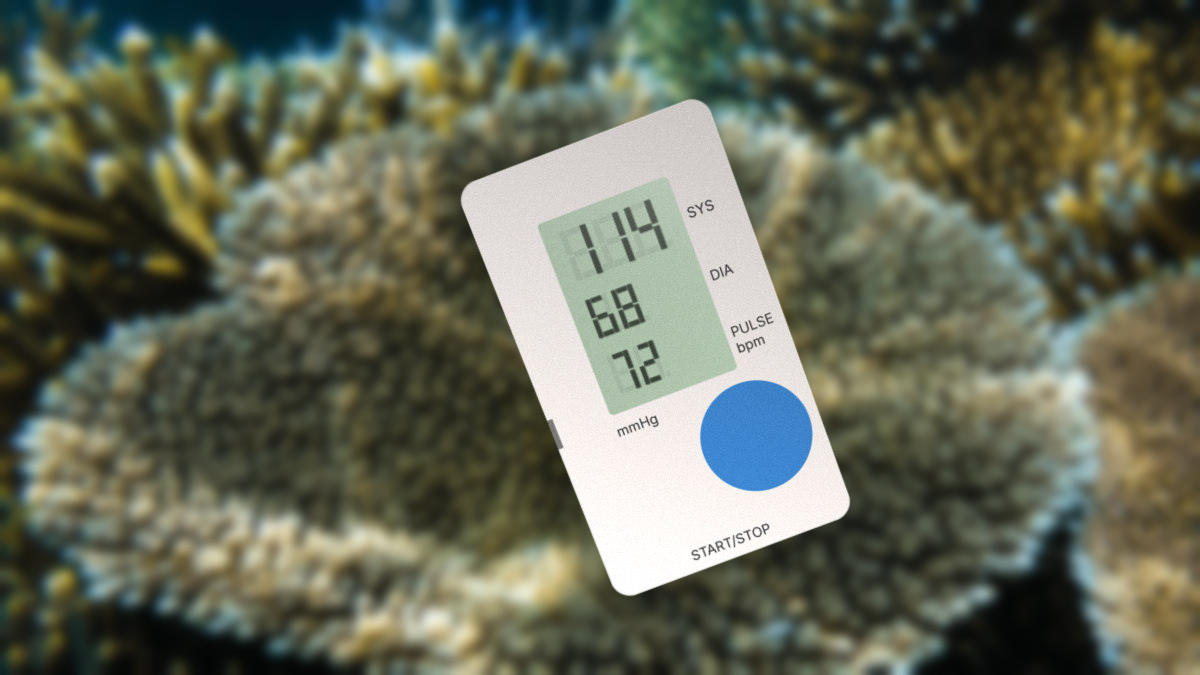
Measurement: 68 mmHg
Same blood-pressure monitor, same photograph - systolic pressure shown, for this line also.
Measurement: 114 mmHg
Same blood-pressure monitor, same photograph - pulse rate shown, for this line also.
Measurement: 72 bpm
